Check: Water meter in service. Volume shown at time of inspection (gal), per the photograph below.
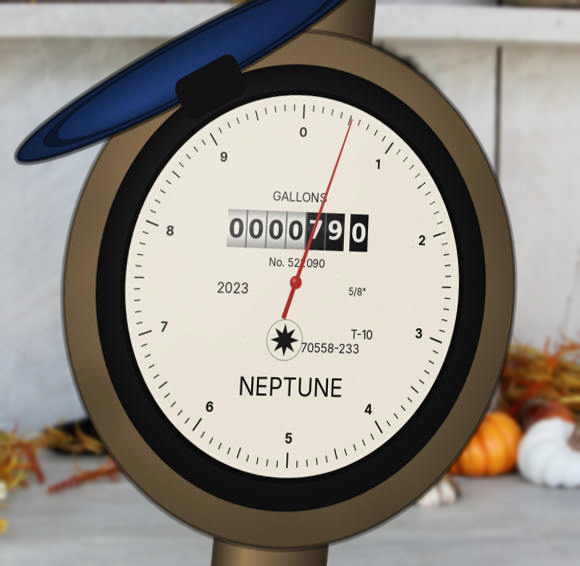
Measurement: 790.5 gal
